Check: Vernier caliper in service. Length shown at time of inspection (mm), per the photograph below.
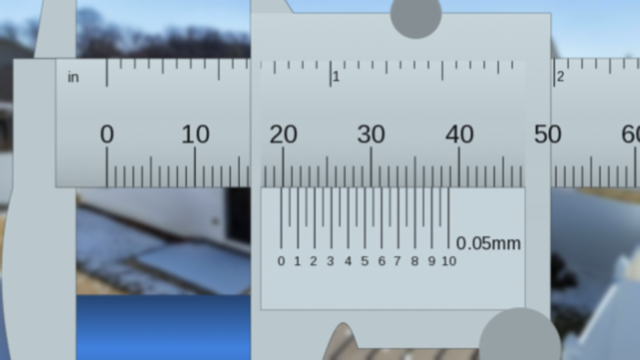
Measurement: 19.8 mm
